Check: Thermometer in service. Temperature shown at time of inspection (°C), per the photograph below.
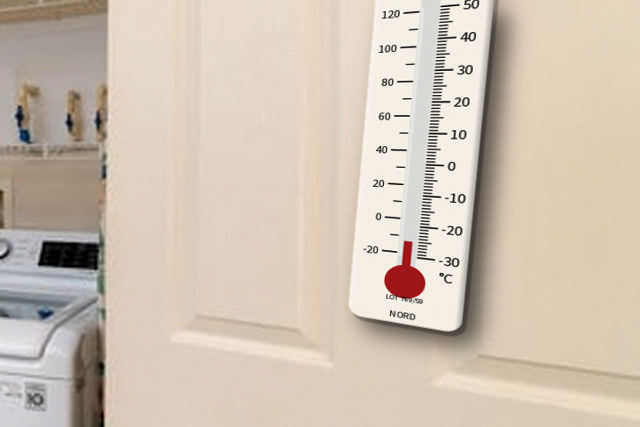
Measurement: -25 °C
